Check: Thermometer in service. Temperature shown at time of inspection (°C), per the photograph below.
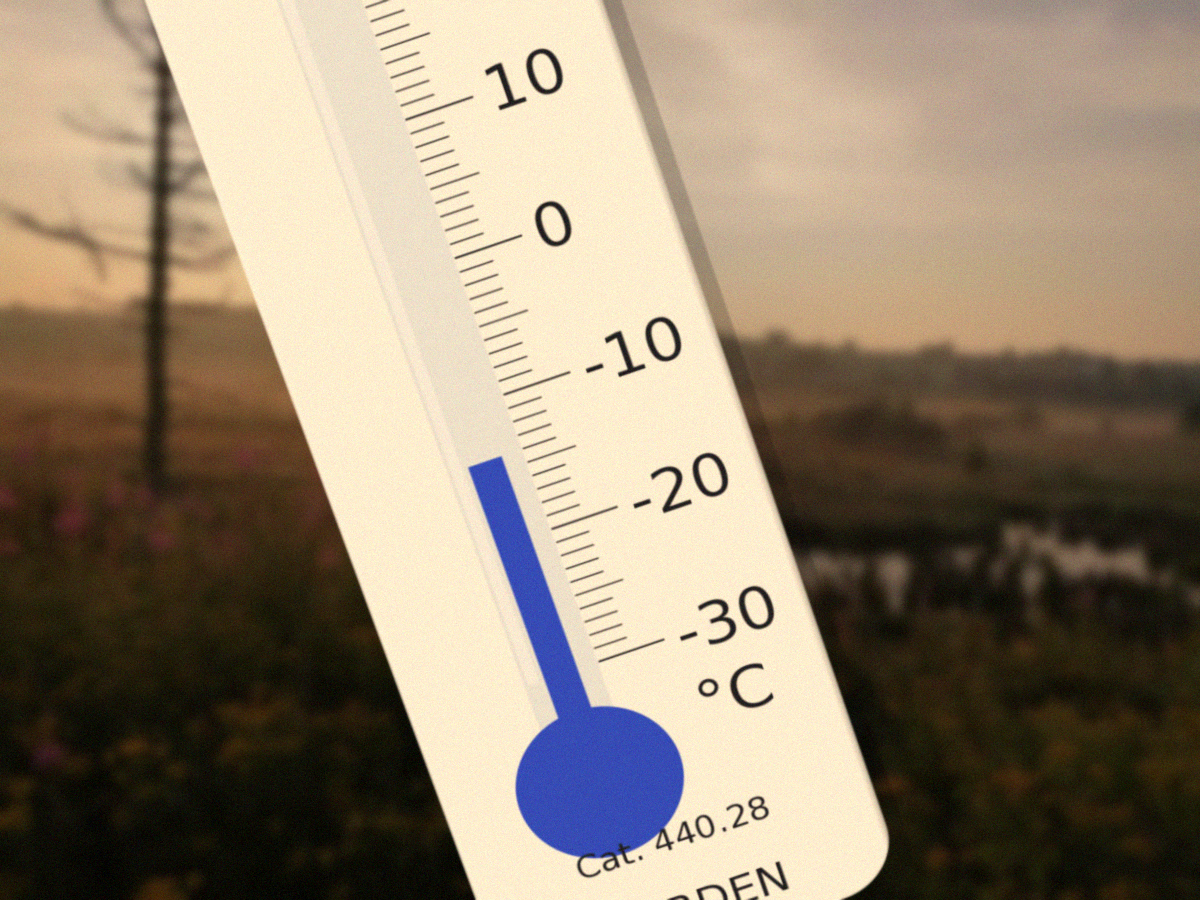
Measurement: -14 °C
